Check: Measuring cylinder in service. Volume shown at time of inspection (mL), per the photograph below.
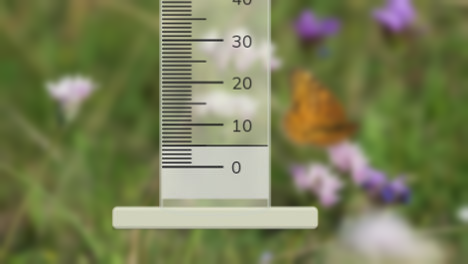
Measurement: 5 mL
